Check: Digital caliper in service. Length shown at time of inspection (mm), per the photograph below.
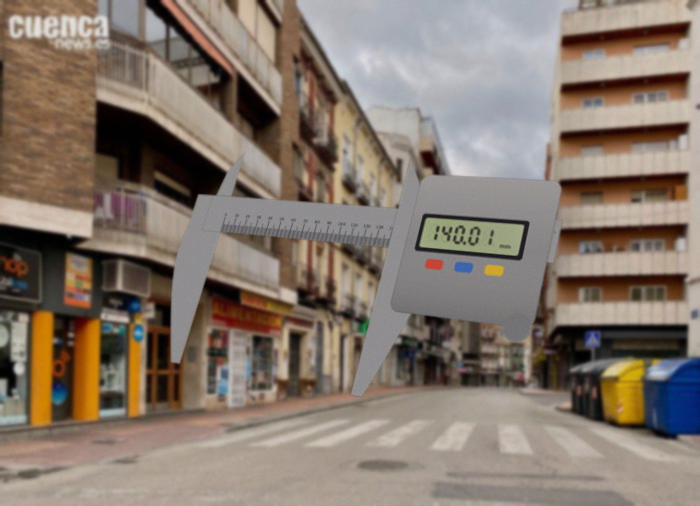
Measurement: 140.01 mm
